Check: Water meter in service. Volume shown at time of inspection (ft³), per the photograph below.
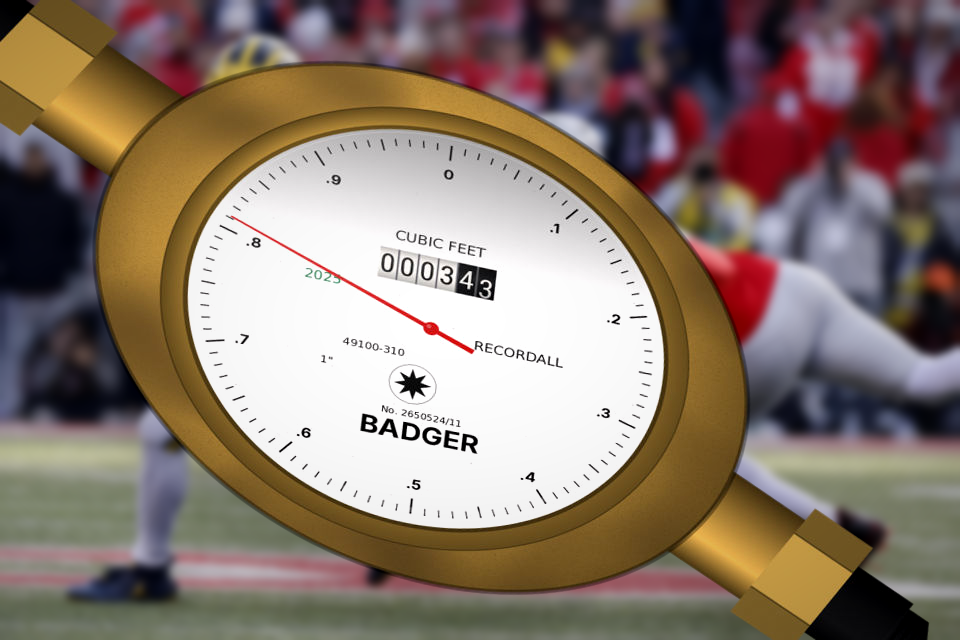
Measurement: 342.81 ft³
